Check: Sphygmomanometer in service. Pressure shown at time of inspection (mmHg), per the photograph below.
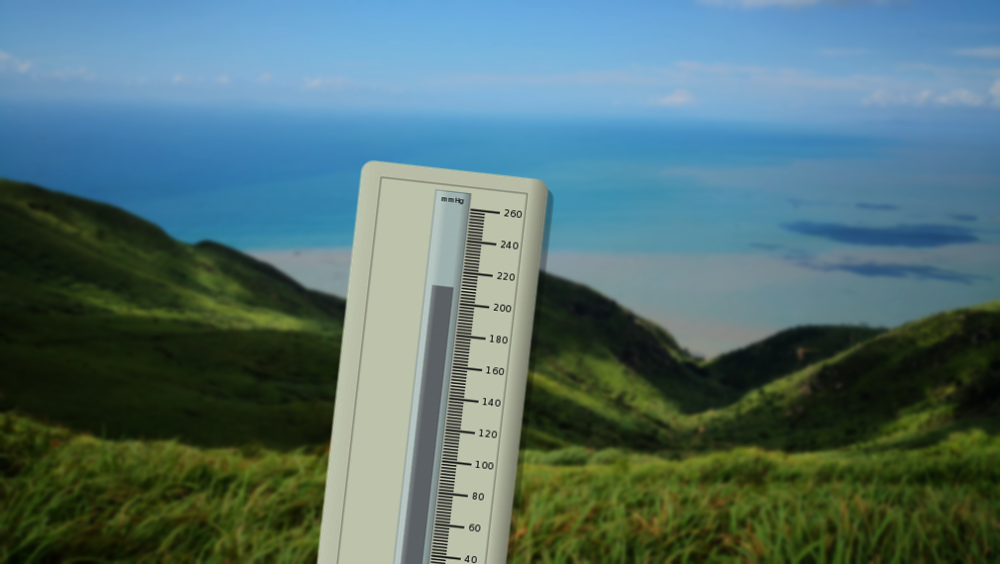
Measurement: 210 mmHg
